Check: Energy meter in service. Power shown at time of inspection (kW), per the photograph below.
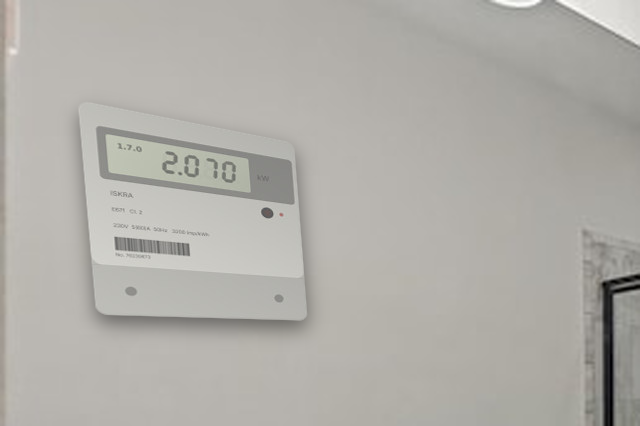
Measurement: 2.070 kW
